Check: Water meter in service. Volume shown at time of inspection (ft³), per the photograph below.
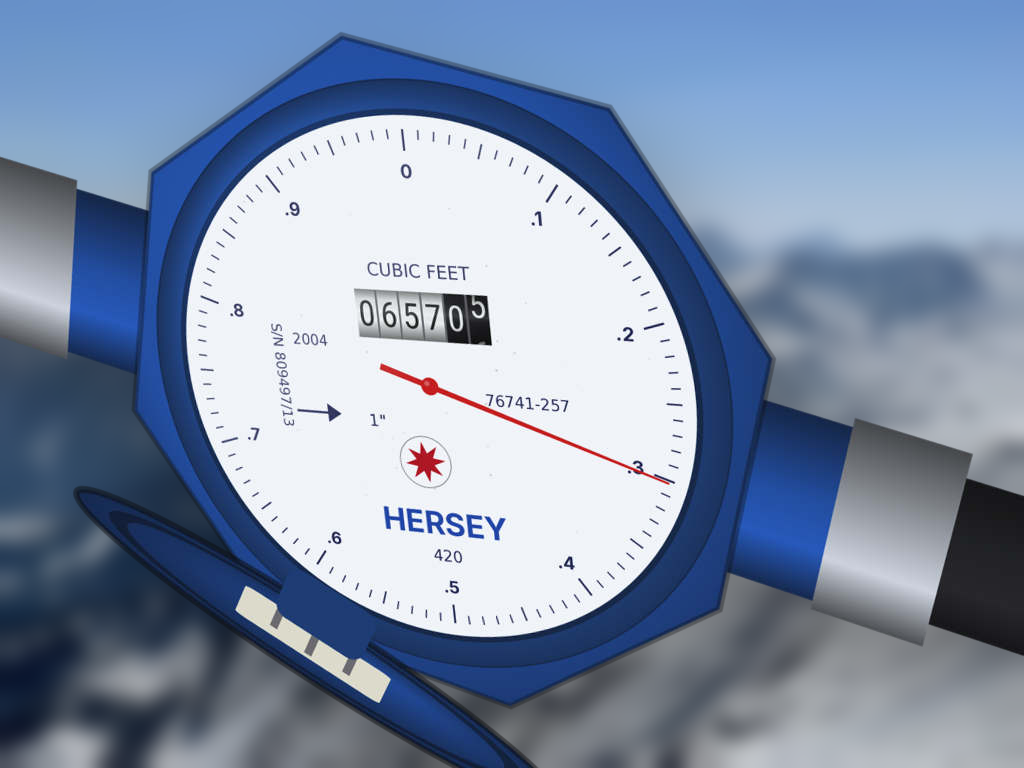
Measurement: 65705.30 ft³
